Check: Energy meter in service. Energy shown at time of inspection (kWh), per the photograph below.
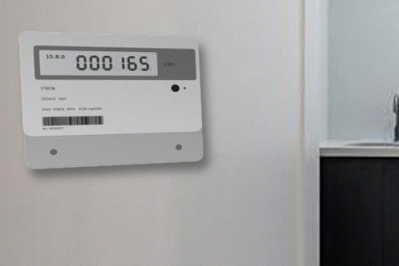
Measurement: 165 kWh
